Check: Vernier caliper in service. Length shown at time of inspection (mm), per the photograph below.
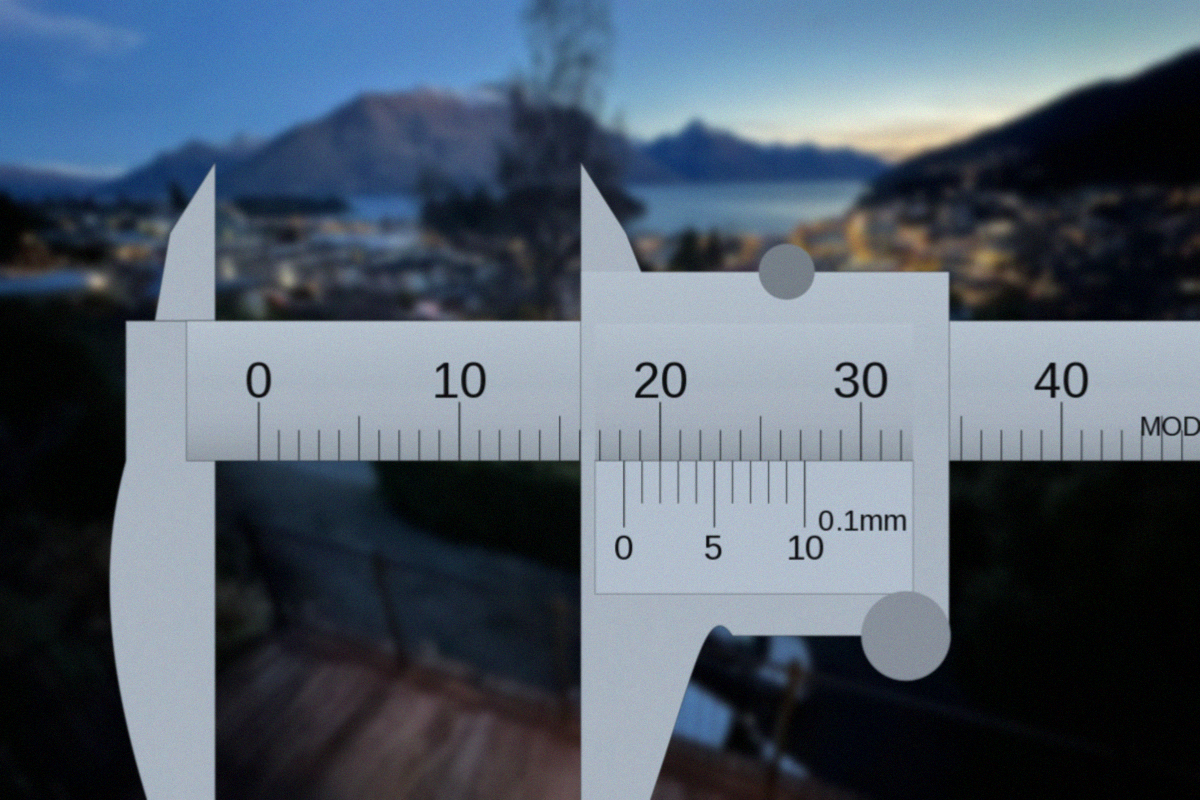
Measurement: 18.2 mm
